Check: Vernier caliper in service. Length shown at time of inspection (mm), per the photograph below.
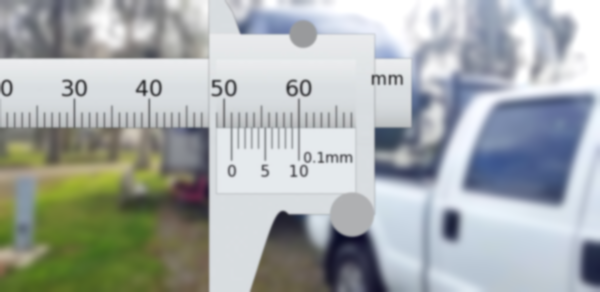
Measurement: 51.0 mm
